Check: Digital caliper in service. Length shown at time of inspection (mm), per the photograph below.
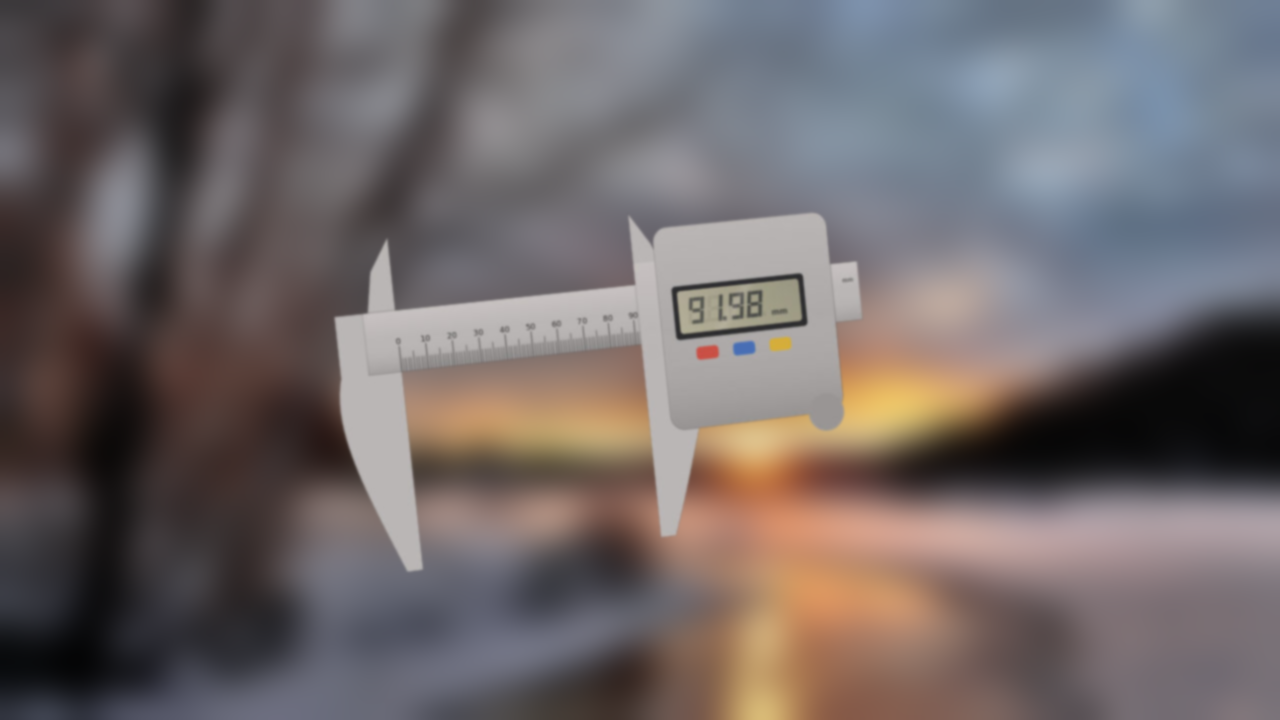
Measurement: 91.98 mm
